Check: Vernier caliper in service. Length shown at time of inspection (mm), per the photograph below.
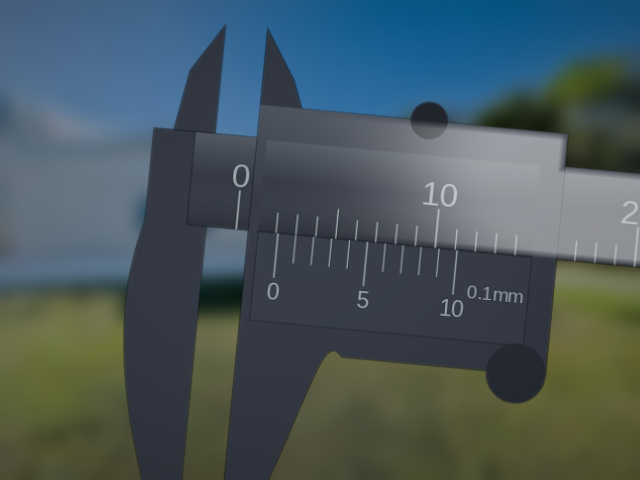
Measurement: 2.1 mm
